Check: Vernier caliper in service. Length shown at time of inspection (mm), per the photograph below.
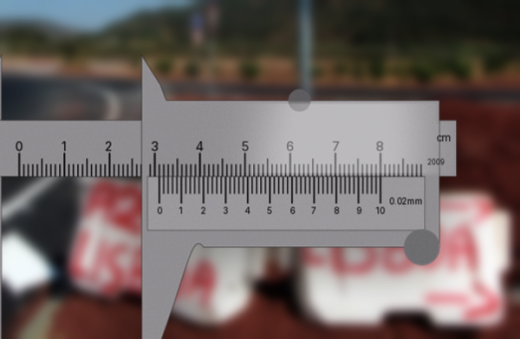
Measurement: 31.0 mm
